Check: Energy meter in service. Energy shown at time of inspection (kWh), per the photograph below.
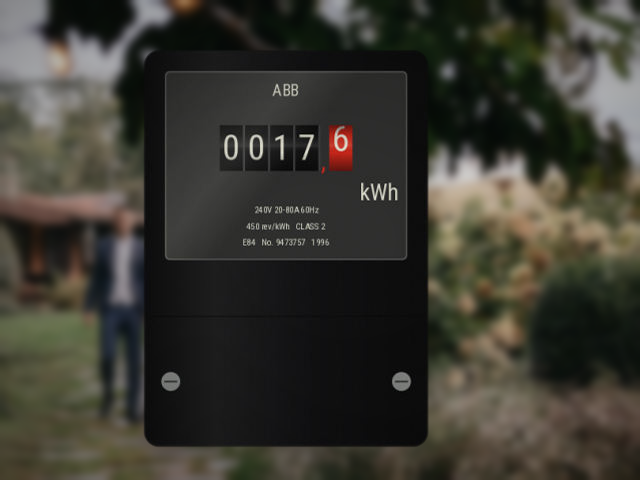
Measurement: 17.6 kWh
